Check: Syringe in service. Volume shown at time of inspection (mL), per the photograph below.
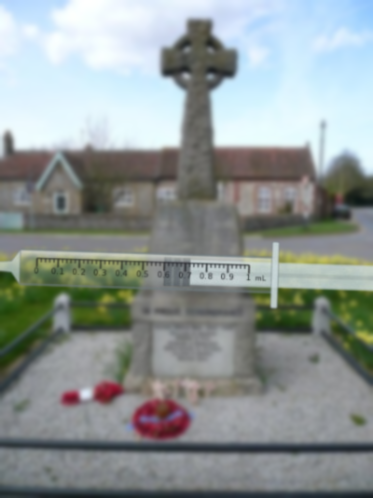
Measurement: 0.6 mL
